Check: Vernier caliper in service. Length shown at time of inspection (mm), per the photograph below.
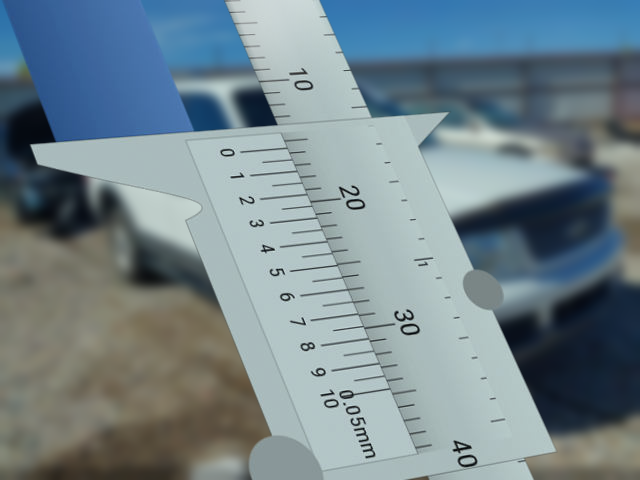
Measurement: 15.6 mm
